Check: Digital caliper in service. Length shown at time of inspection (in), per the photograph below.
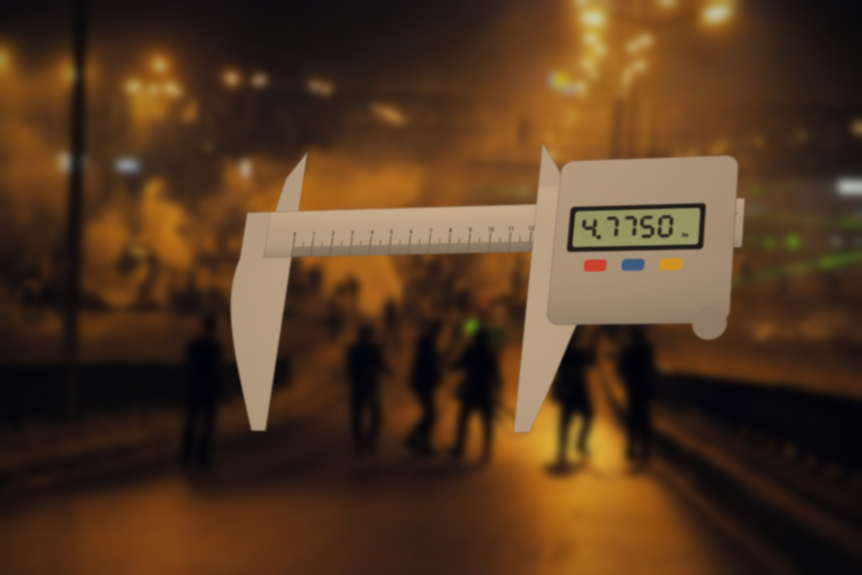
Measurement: 4.7750 in
